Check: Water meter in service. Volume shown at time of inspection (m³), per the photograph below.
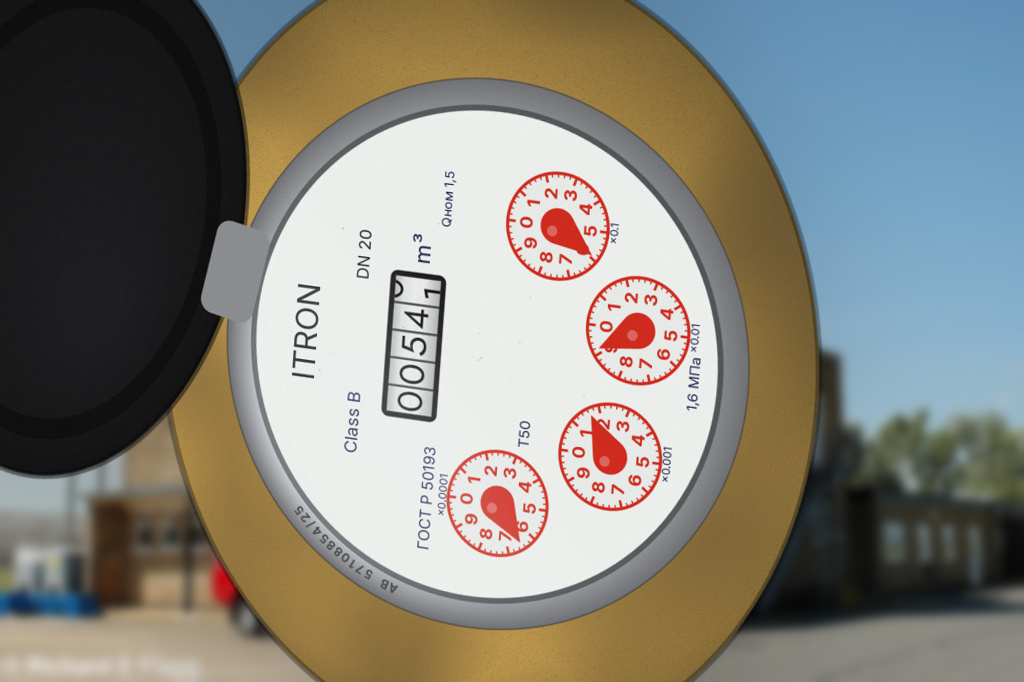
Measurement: 540.5916 m³
